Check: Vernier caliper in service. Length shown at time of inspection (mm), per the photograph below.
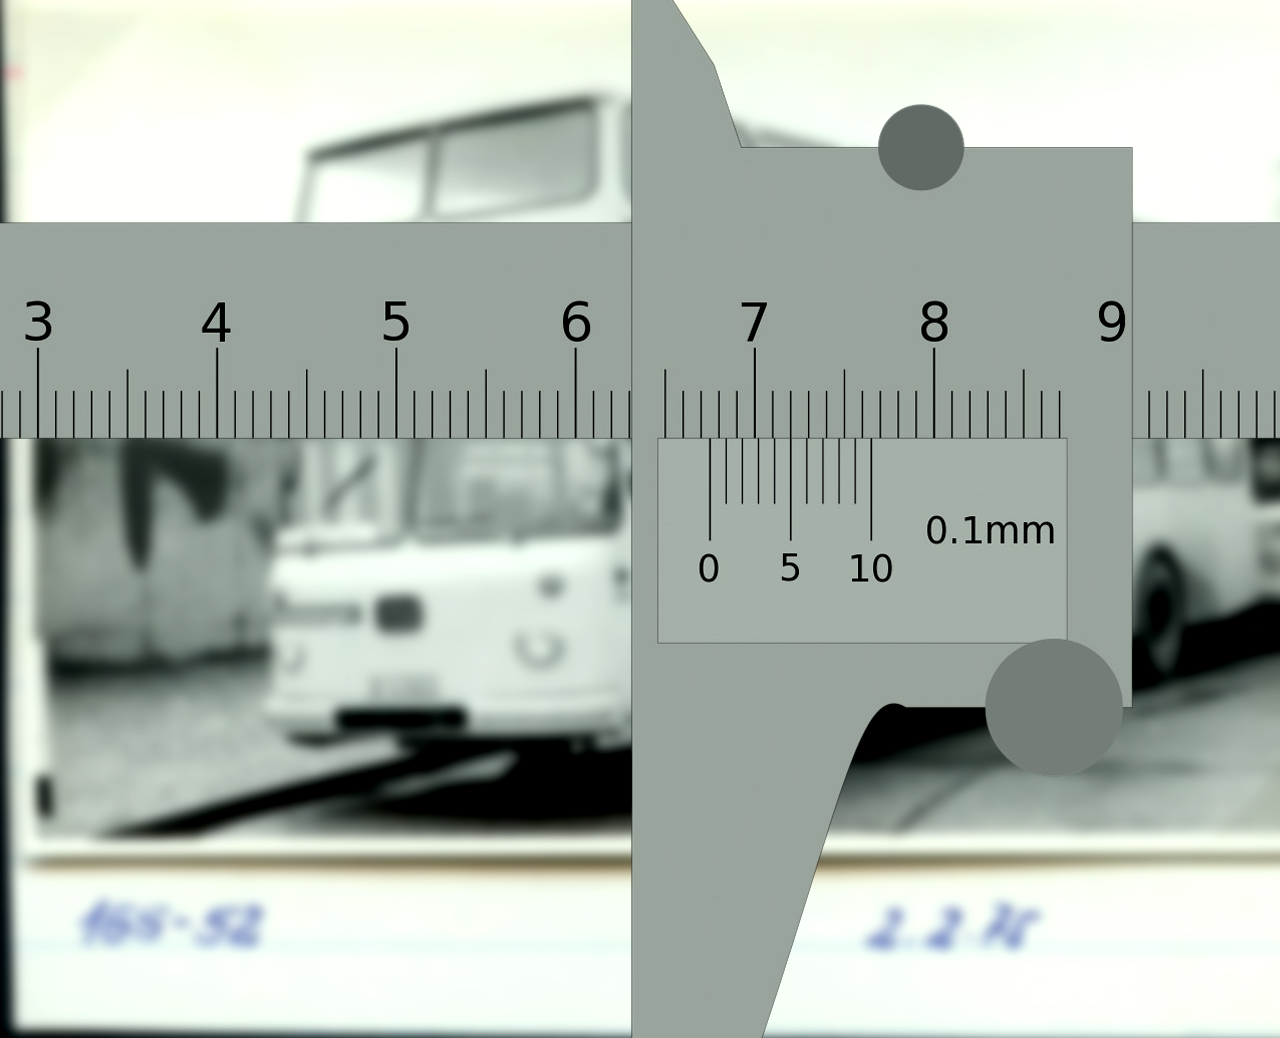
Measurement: 67.5 mm
